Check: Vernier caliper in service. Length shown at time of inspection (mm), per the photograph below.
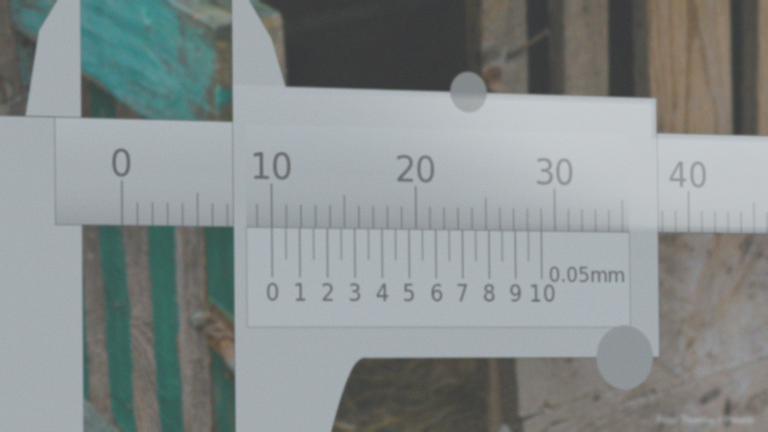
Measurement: 10.0 mm
